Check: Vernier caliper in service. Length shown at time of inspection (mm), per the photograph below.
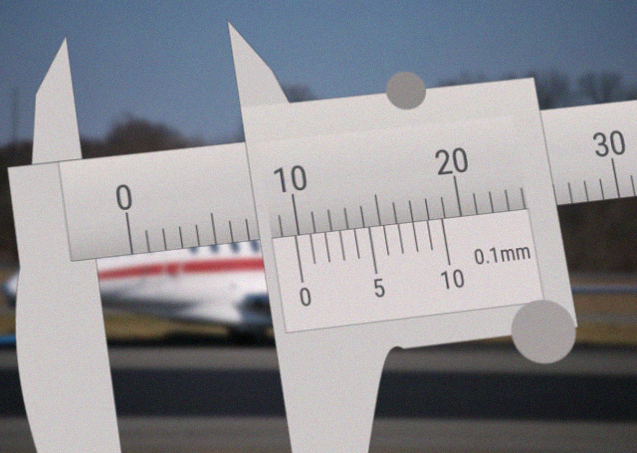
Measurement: 9.8 mm
